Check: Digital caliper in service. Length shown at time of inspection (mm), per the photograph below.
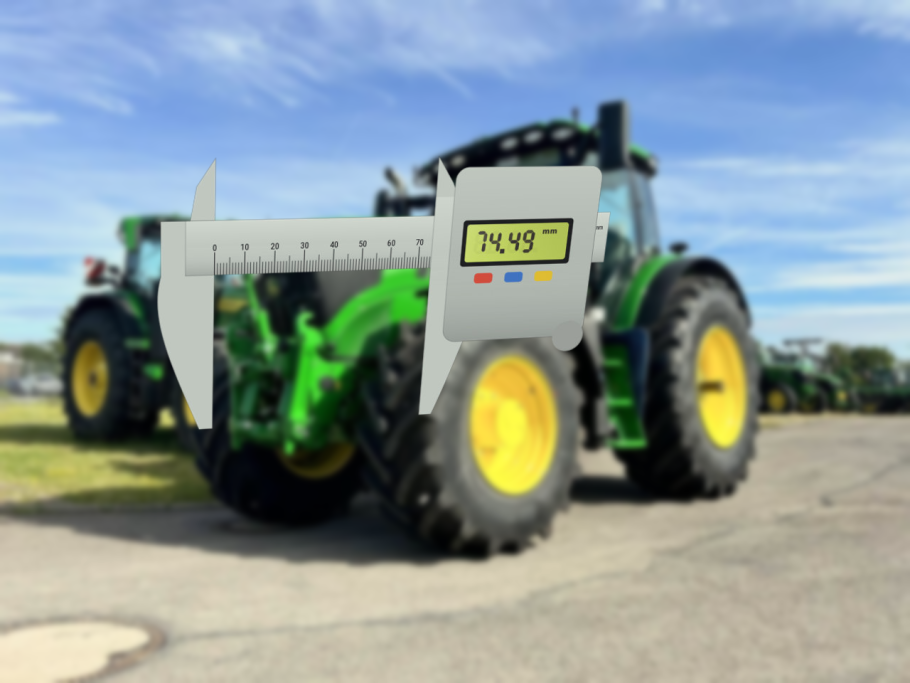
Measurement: 74.49 mm
